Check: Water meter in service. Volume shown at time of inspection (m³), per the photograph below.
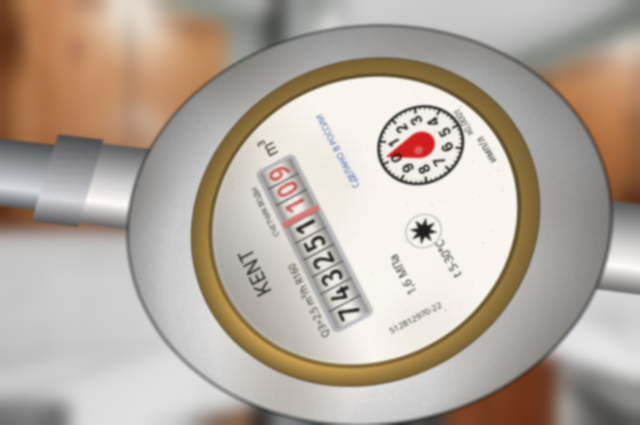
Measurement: 743251.1090 m³
